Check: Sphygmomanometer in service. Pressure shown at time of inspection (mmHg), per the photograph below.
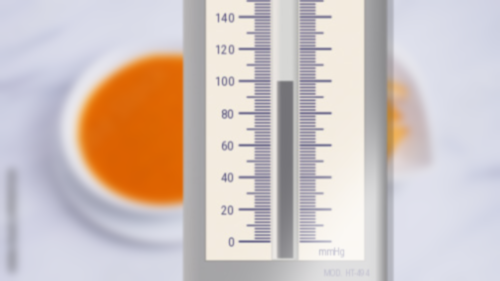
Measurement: 100 mmHg
